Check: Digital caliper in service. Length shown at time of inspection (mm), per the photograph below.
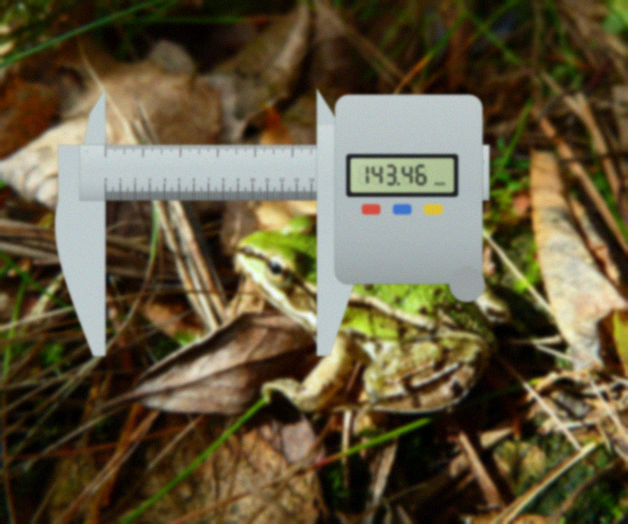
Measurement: 143.46 mm
